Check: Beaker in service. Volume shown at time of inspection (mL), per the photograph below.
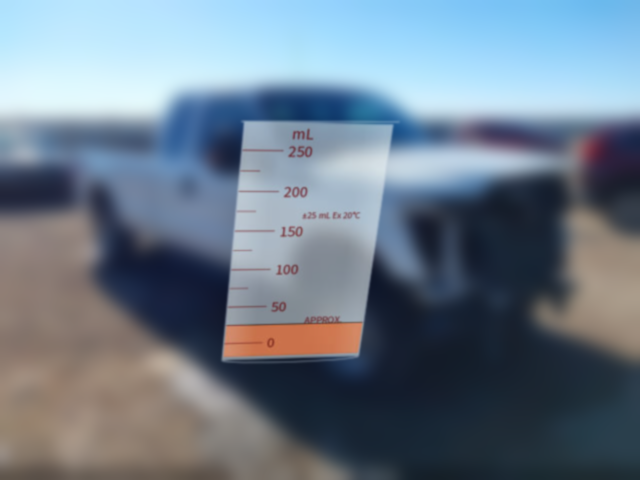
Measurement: 25 mL
